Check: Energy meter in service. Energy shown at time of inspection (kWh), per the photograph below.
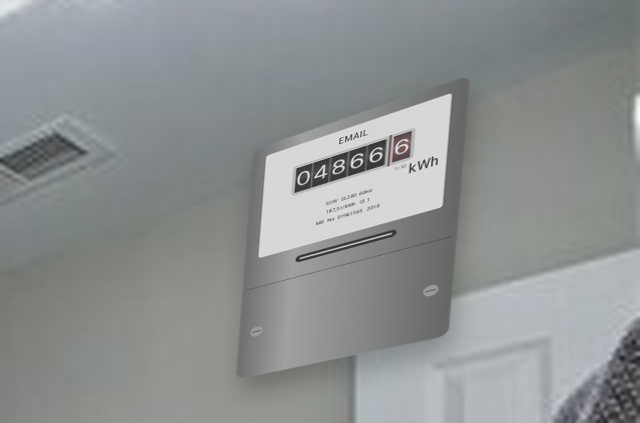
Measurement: 4866.6 kWh
